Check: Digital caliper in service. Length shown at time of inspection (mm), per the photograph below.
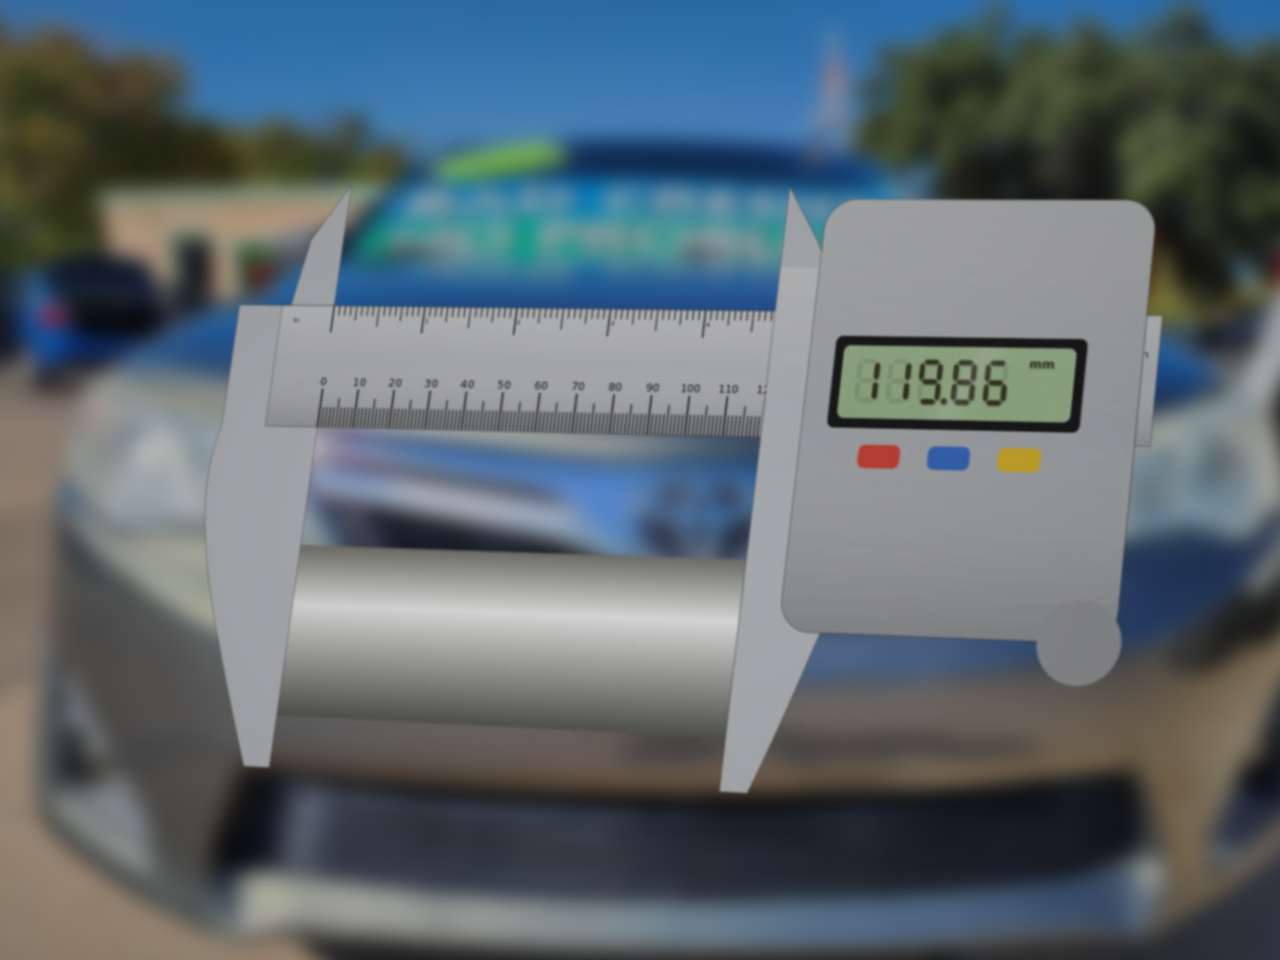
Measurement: 119.86 mm
